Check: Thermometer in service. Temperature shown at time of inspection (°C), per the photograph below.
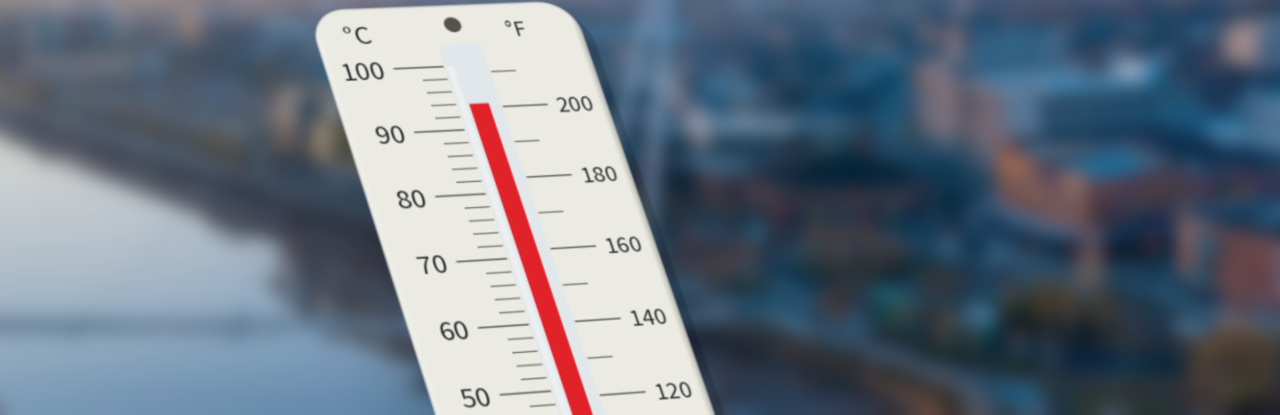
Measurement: 94 °C
